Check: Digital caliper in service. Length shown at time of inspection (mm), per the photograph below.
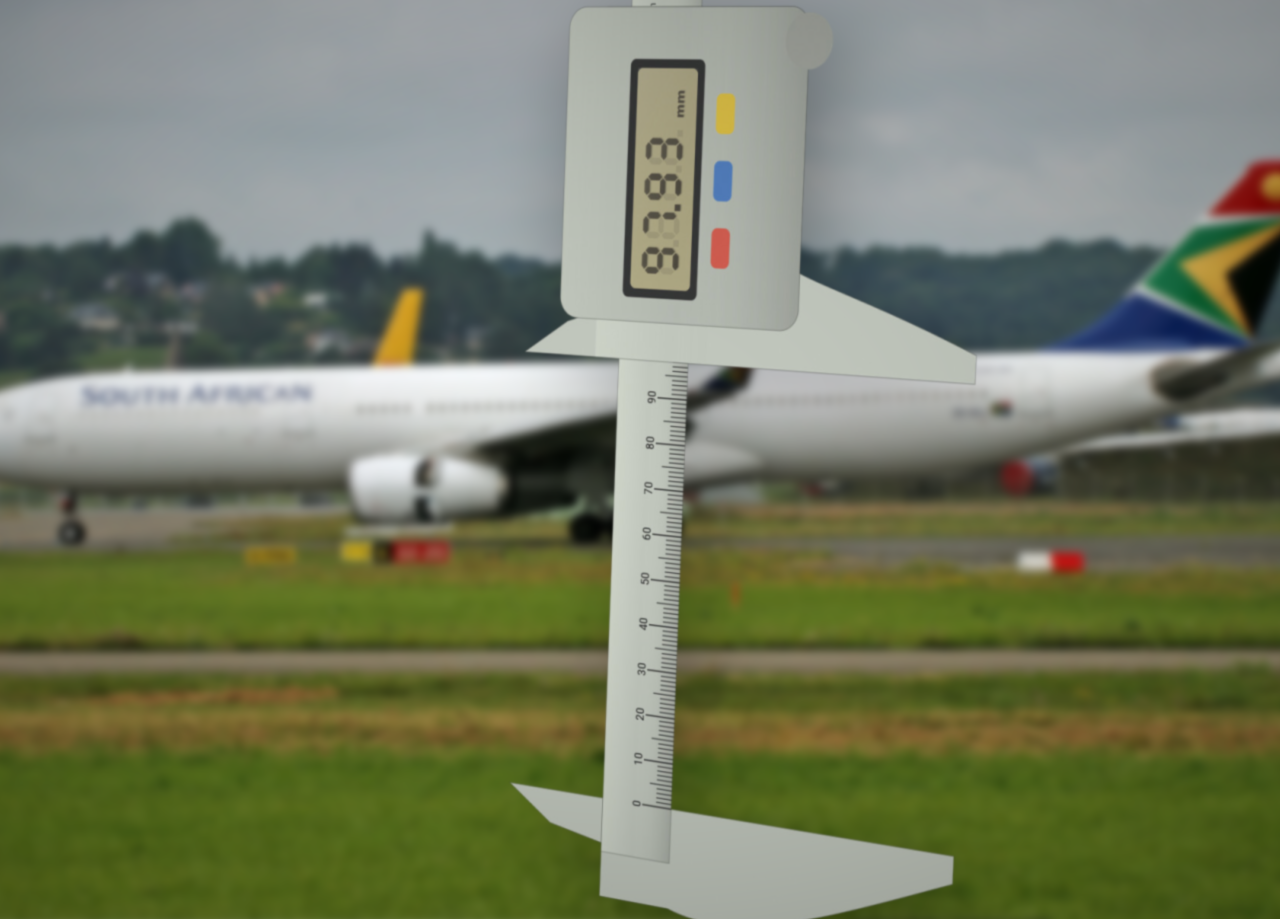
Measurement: 97.93 mm
